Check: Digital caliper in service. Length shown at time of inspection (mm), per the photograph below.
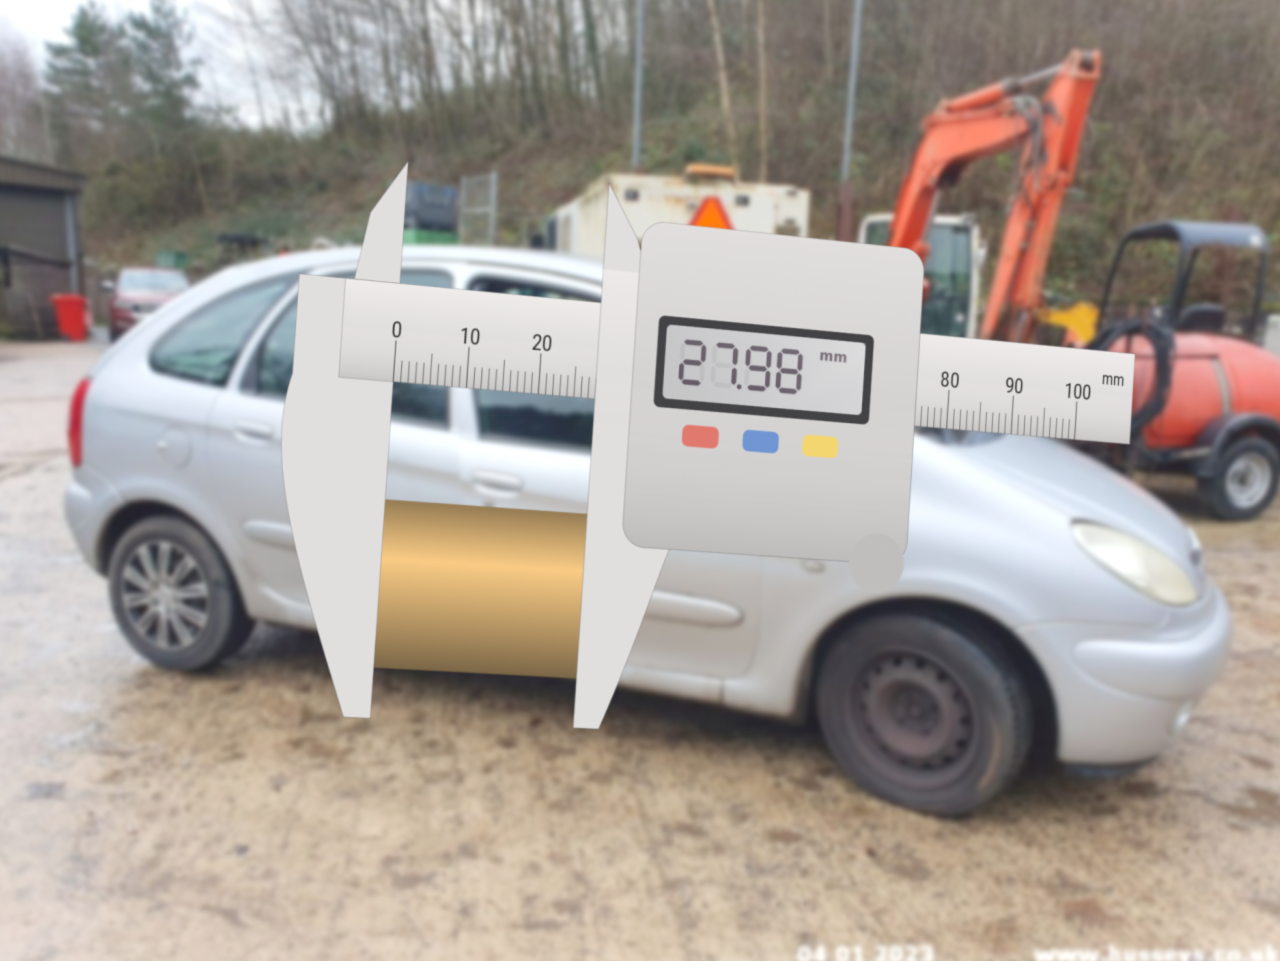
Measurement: 27.98 mm
